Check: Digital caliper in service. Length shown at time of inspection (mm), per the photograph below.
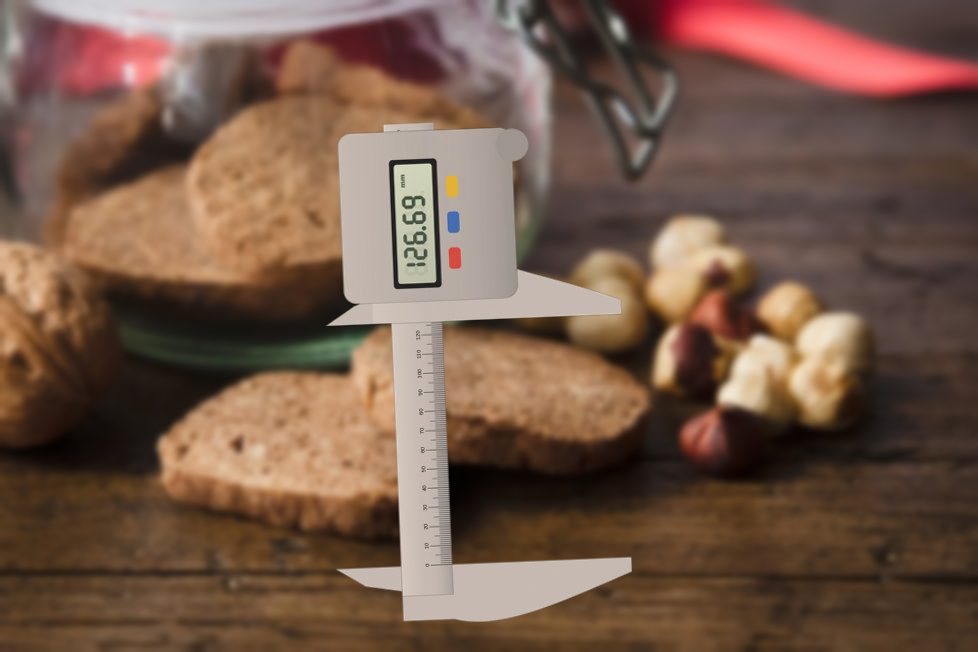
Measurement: 126.69 mm
